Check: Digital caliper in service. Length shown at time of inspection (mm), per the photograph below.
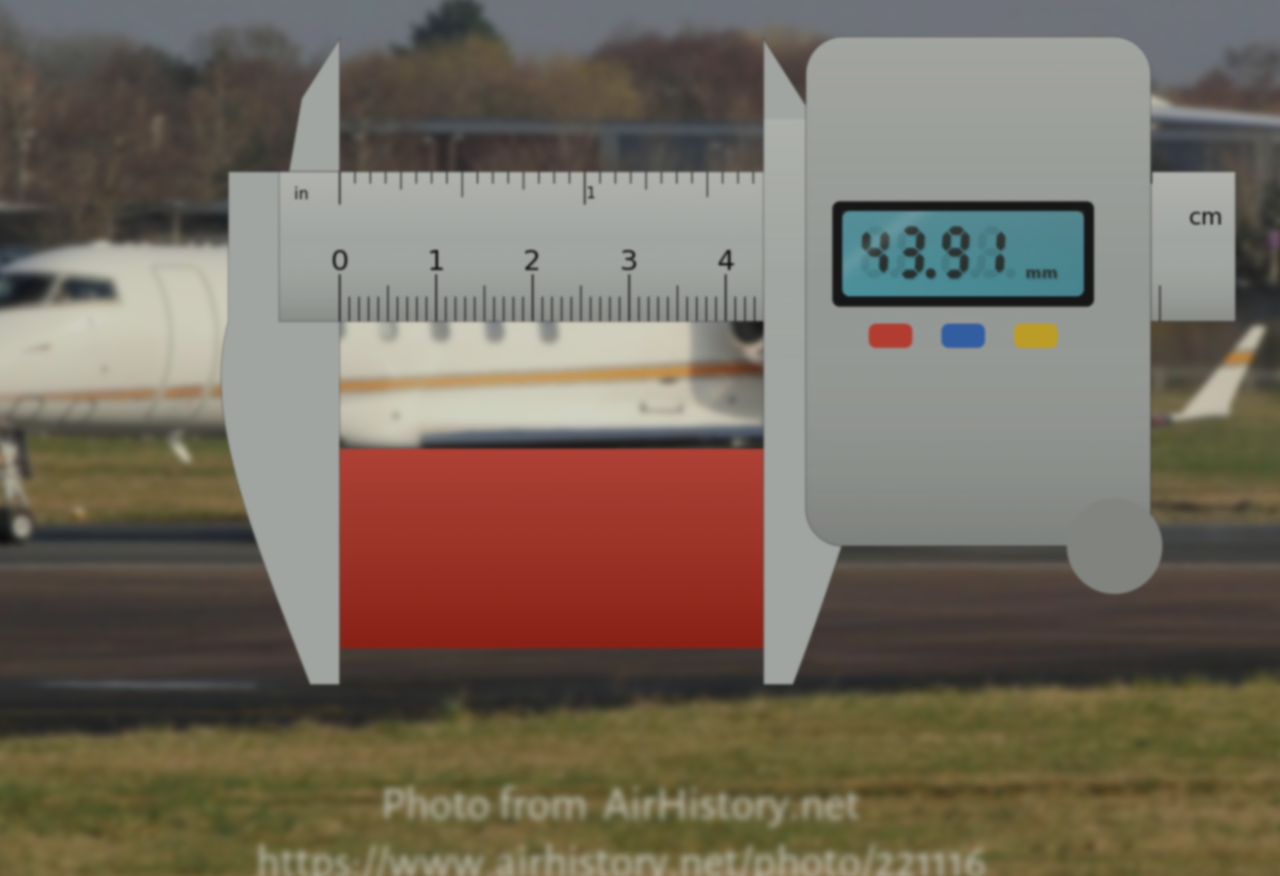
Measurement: 43.91 mm
